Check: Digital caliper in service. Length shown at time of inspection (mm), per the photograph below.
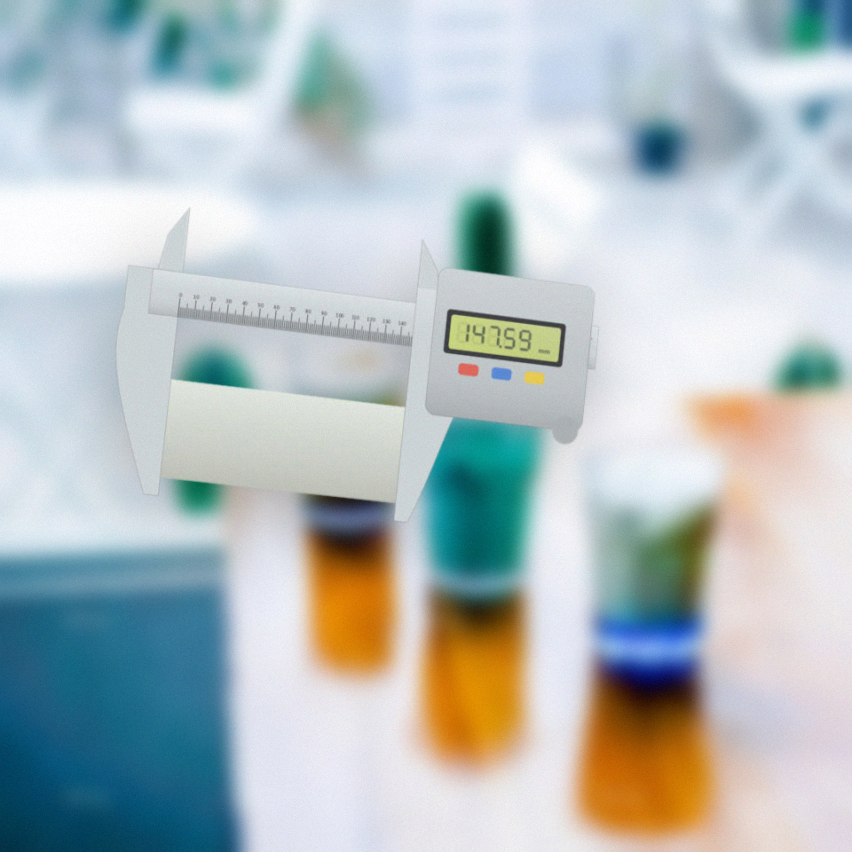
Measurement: 147.59 mm
